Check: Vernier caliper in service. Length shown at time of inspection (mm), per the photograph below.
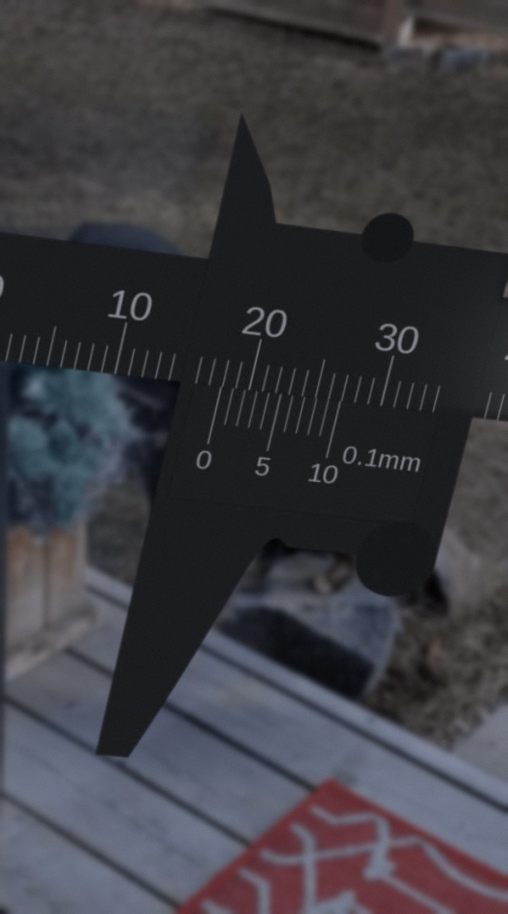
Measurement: 17.9 mm
